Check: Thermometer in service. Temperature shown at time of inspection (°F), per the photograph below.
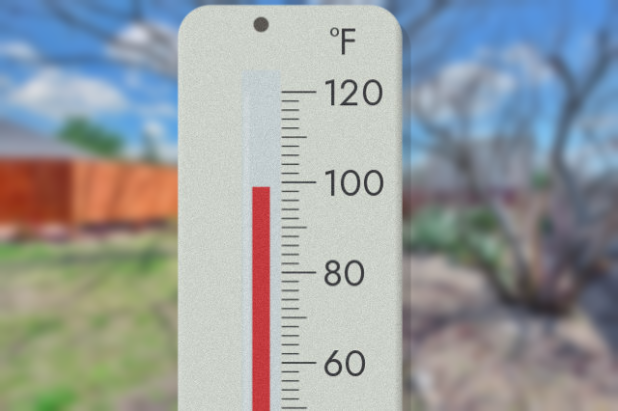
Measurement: 99 °F
